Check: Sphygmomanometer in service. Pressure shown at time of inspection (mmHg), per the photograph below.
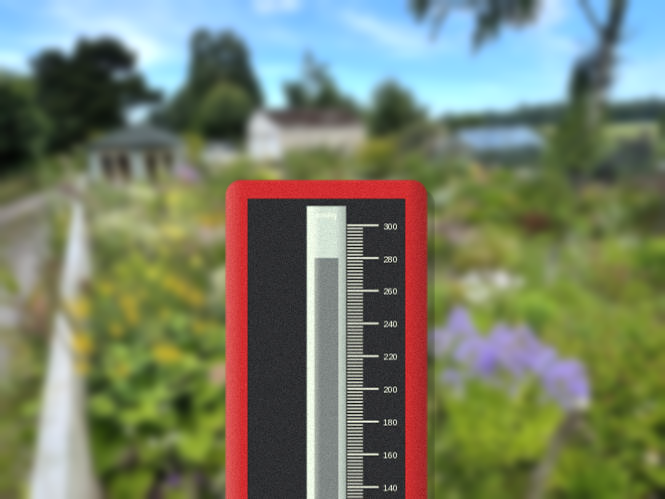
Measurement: 280 mmHg
